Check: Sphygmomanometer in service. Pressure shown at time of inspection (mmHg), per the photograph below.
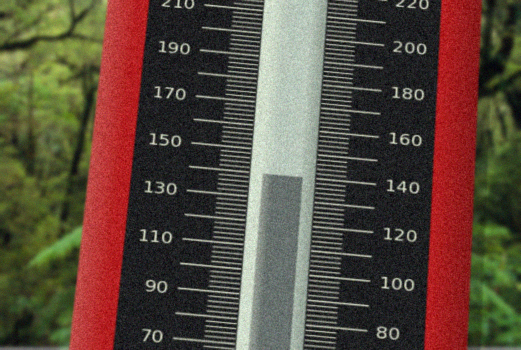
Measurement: 140 mmHg
